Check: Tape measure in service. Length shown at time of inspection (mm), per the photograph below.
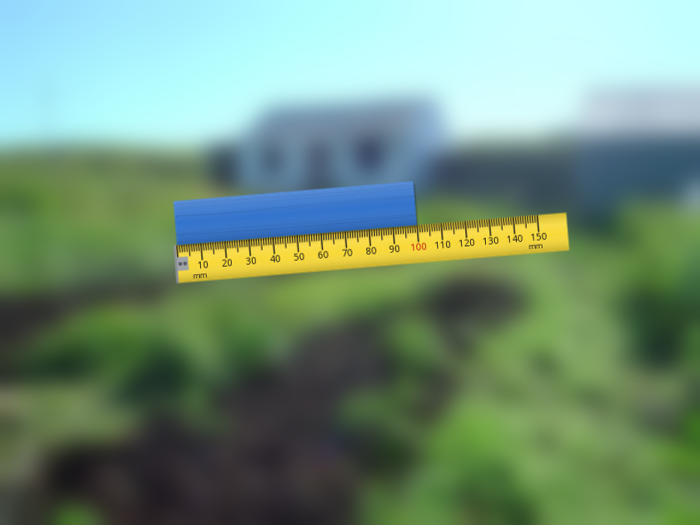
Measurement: 100 mm
